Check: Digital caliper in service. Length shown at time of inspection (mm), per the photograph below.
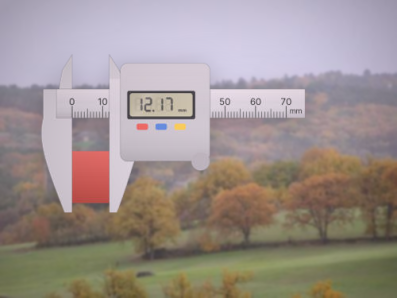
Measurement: 12.17 mm
